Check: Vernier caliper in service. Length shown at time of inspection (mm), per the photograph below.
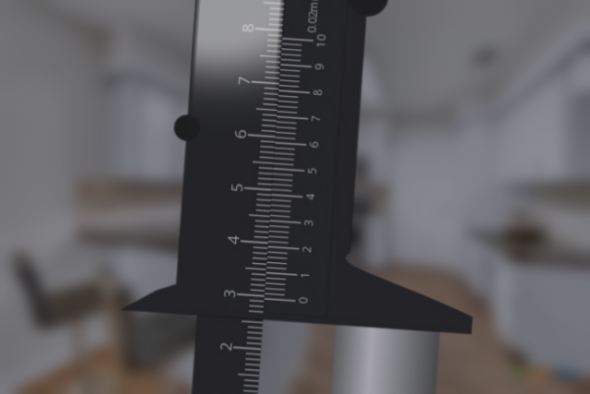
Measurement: 29.5 mm
